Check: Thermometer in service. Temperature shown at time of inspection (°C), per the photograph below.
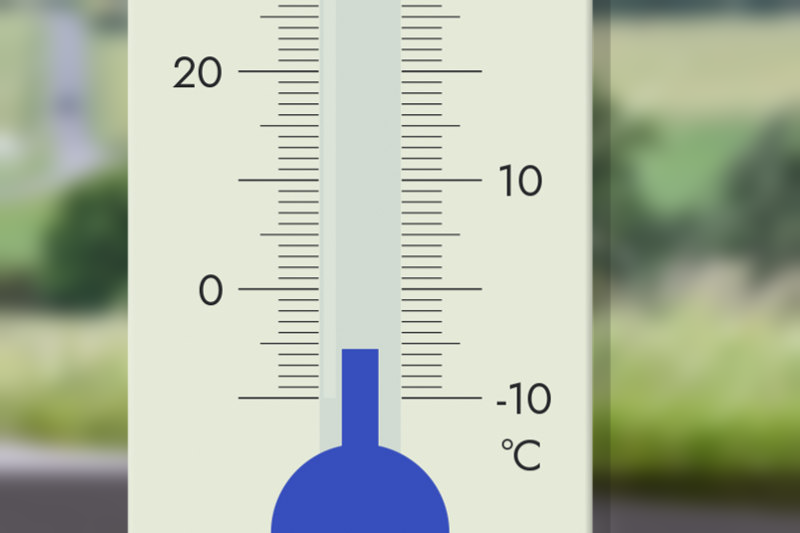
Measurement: -5.5 °C
